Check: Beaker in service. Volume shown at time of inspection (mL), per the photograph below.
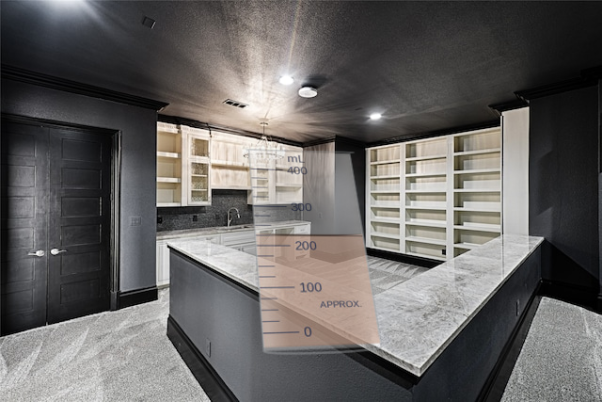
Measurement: 225 mL
